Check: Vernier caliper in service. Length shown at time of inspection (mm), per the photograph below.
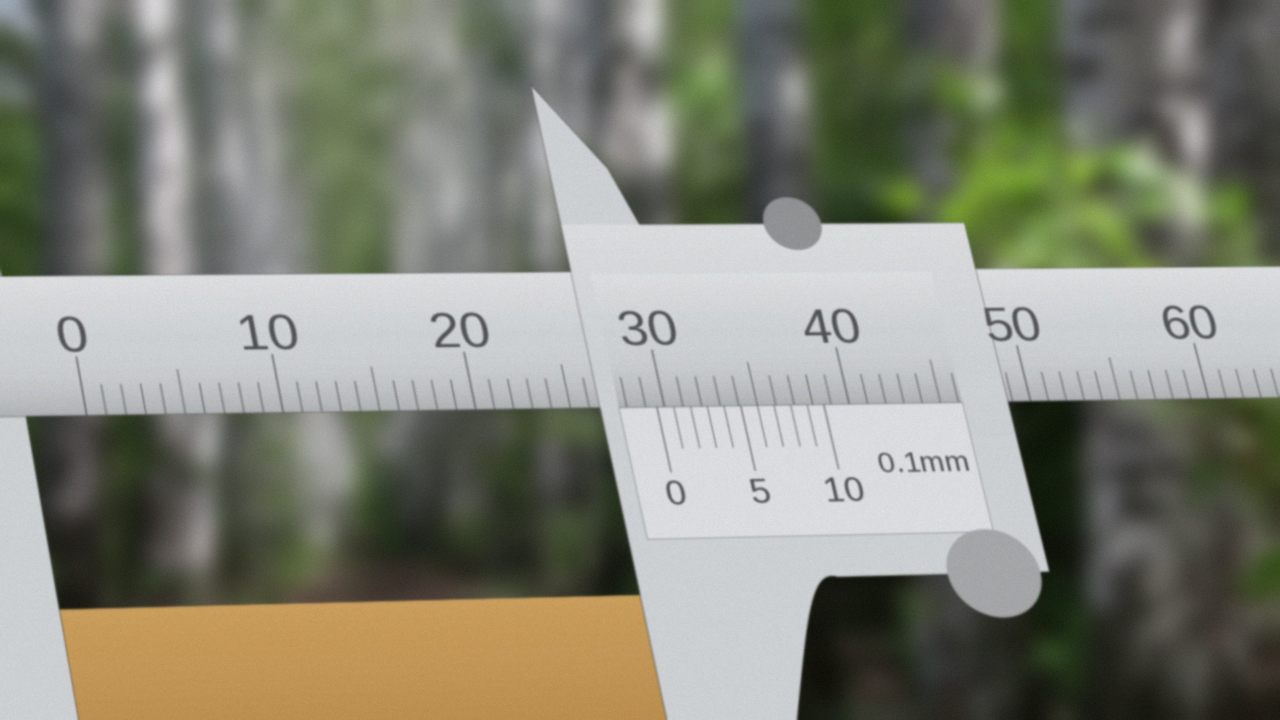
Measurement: 29.6 mm
